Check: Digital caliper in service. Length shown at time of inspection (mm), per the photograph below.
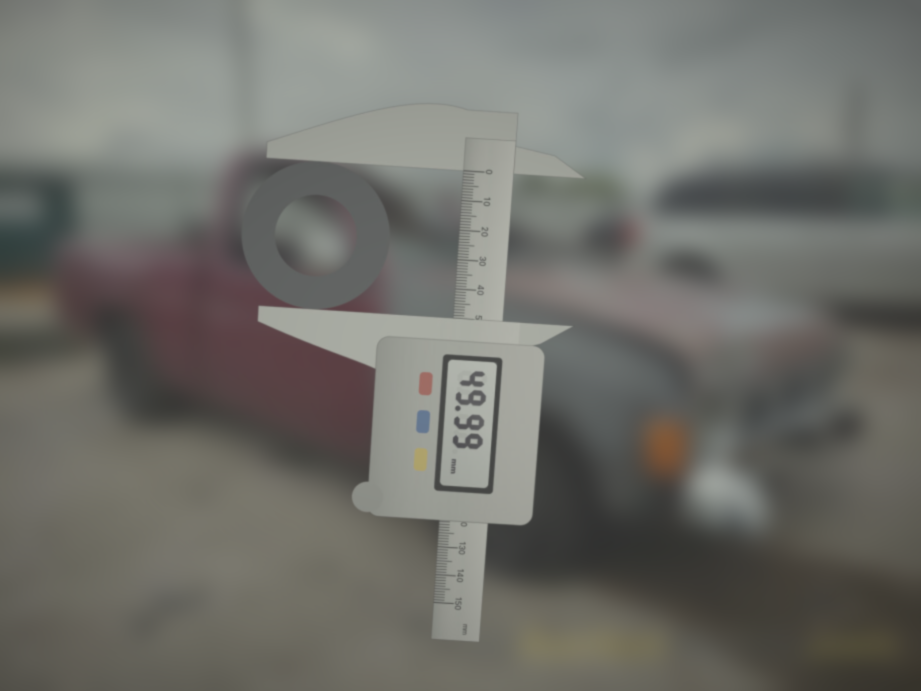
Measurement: 49.99 mm
